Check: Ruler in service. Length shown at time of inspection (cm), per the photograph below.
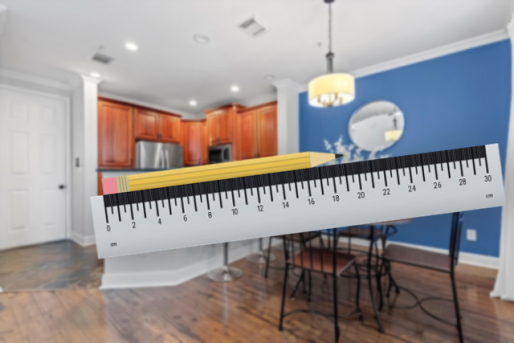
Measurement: 19 cm
